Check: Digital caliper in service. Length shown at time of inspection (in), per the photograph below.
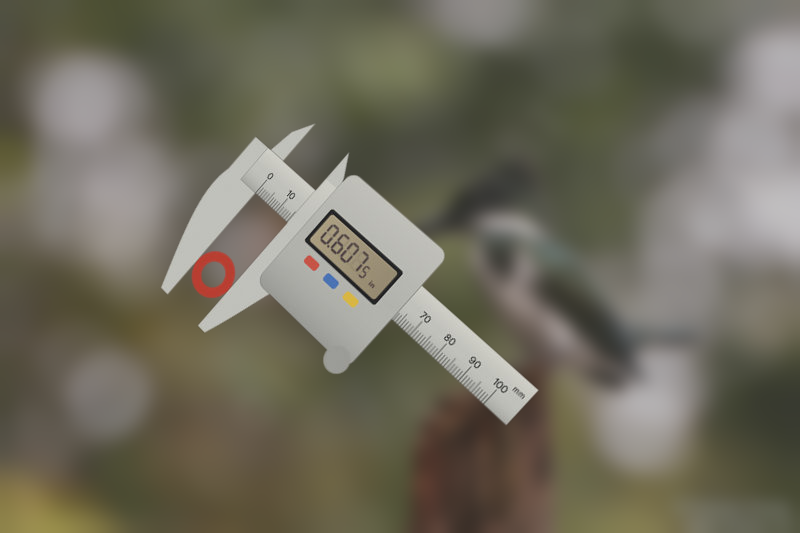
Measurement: 0.6075 in
